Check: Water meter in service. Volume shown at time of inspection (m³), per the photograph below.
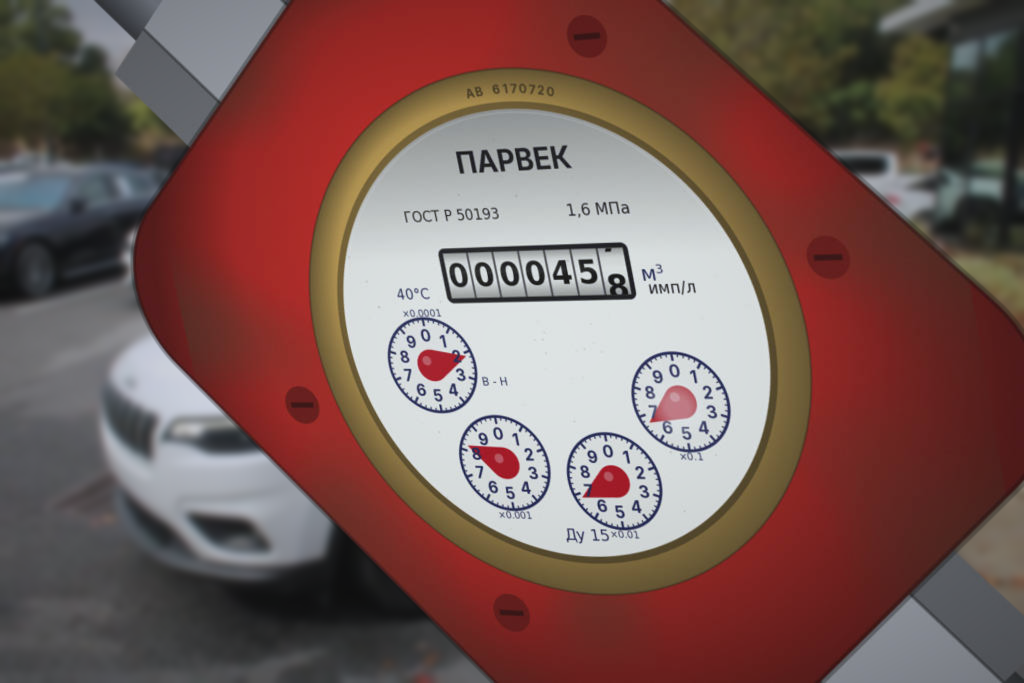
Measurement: 457.6682 m³
